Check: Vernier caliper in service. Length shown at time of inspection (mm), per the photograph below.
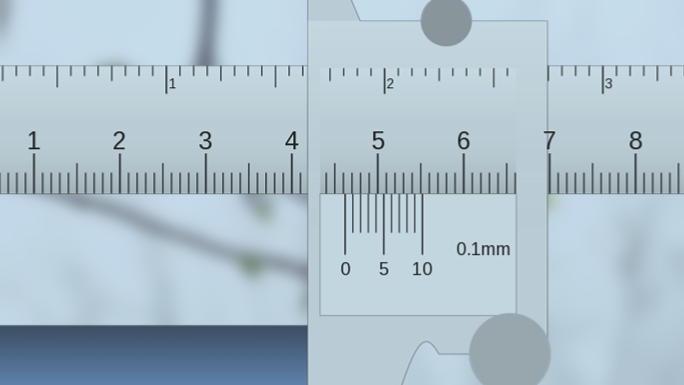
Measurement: 46.2 mm
